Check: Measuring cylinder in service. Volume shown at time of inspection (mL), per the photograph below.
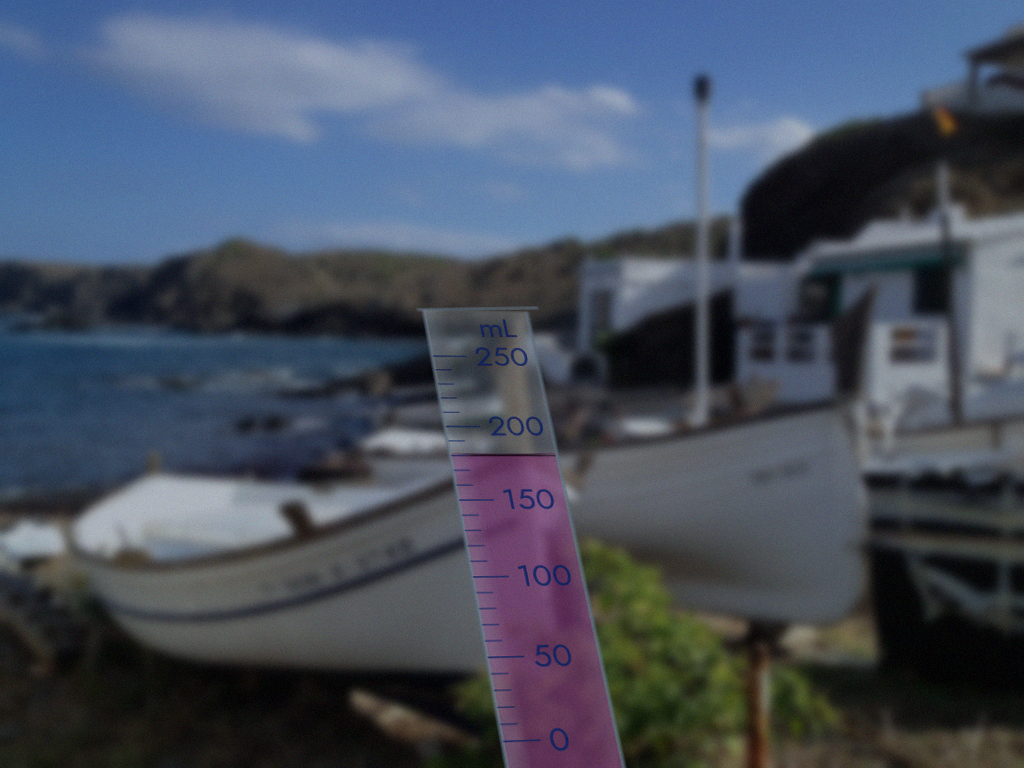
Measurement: 180 mL
